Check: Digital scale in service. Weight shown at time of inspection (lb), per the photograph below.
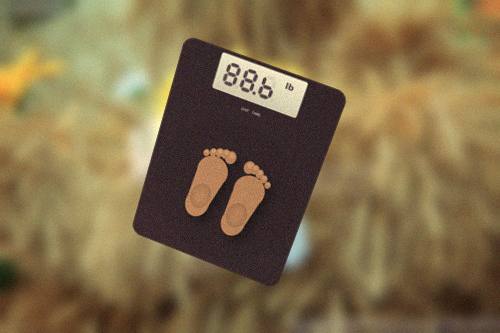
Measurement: 88.6 lb
